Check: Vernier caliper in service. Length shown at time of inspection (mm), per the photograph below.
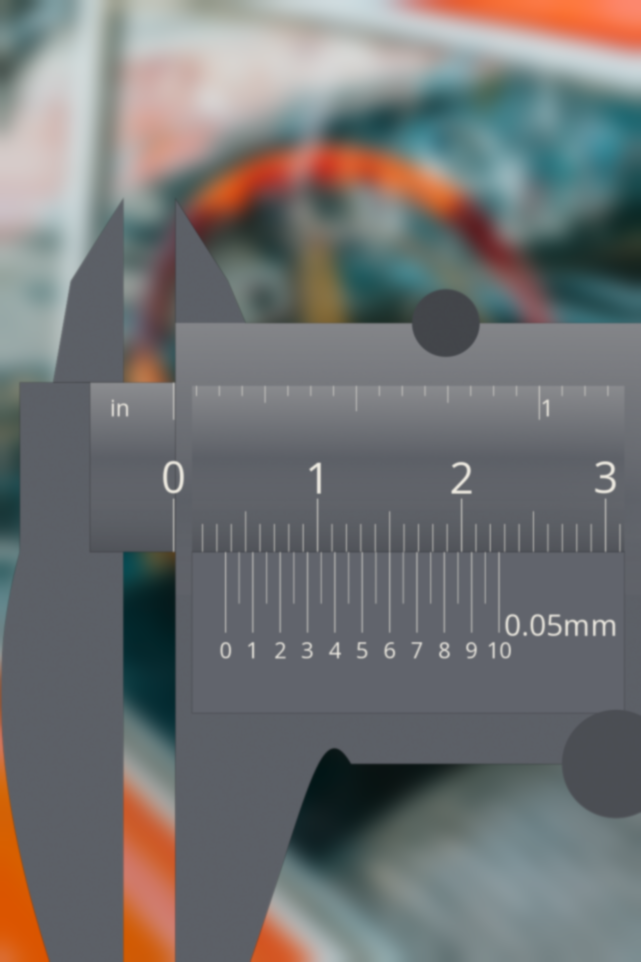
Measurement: 3.6 mm
